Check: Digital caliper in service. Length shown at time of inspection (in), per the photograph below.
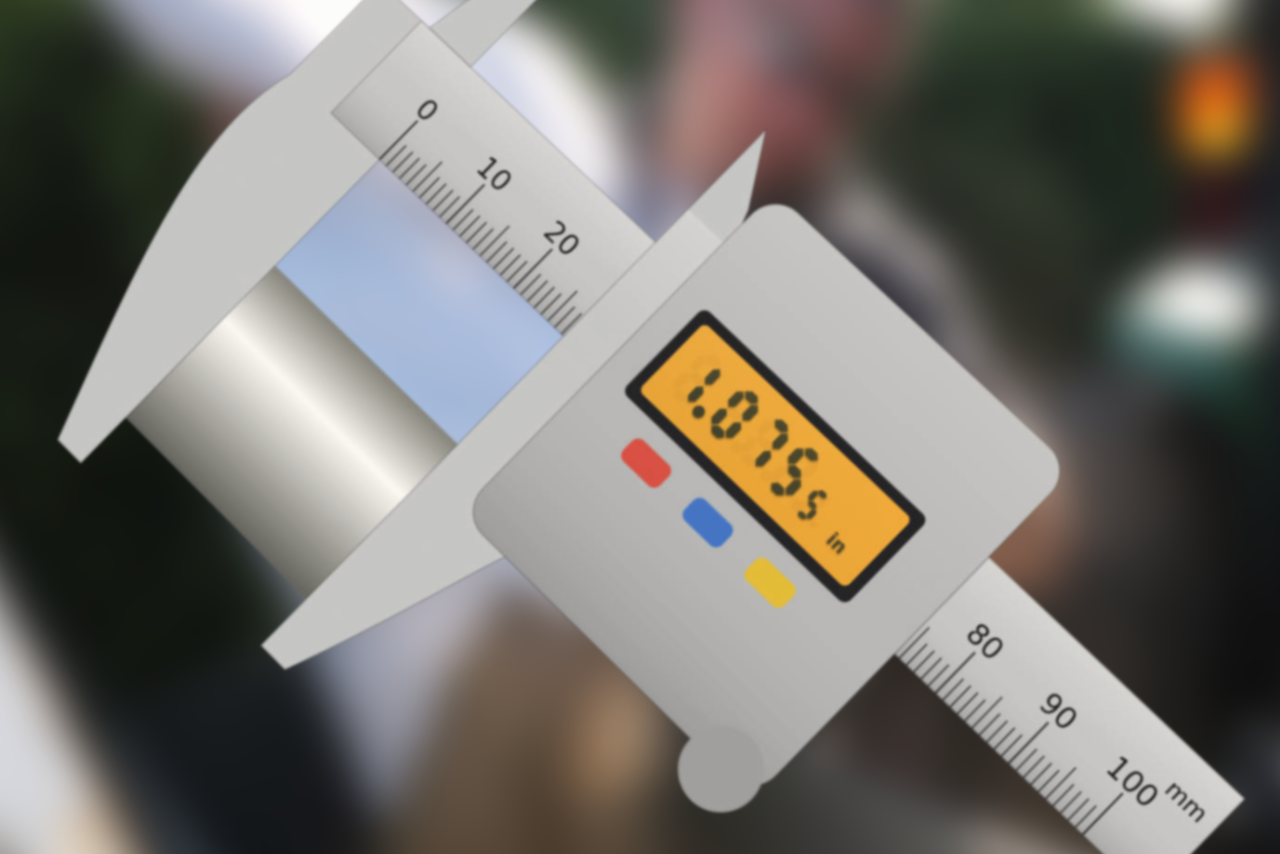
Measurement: 1.0755 in
